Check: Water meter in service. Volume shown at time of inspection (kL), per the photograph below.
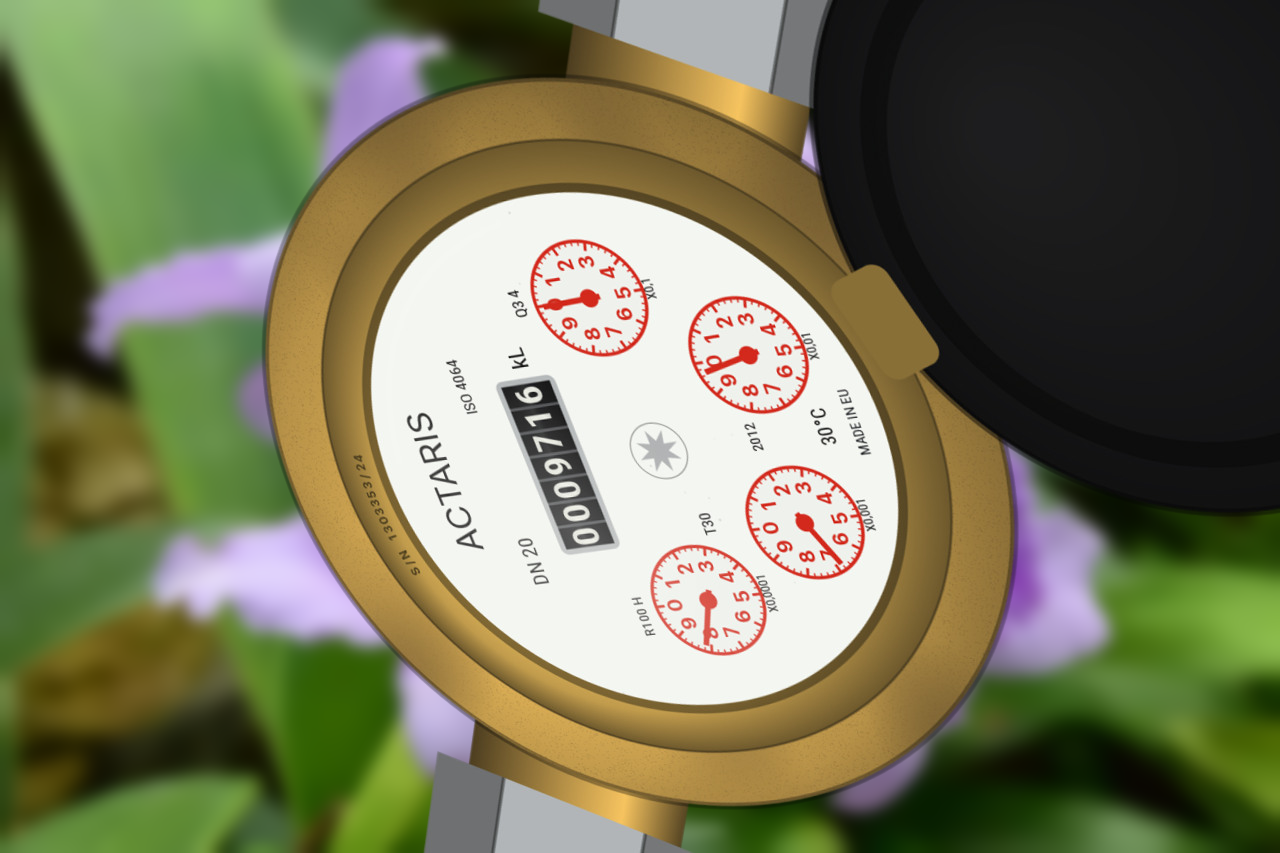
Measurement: 9715.9968 kL
